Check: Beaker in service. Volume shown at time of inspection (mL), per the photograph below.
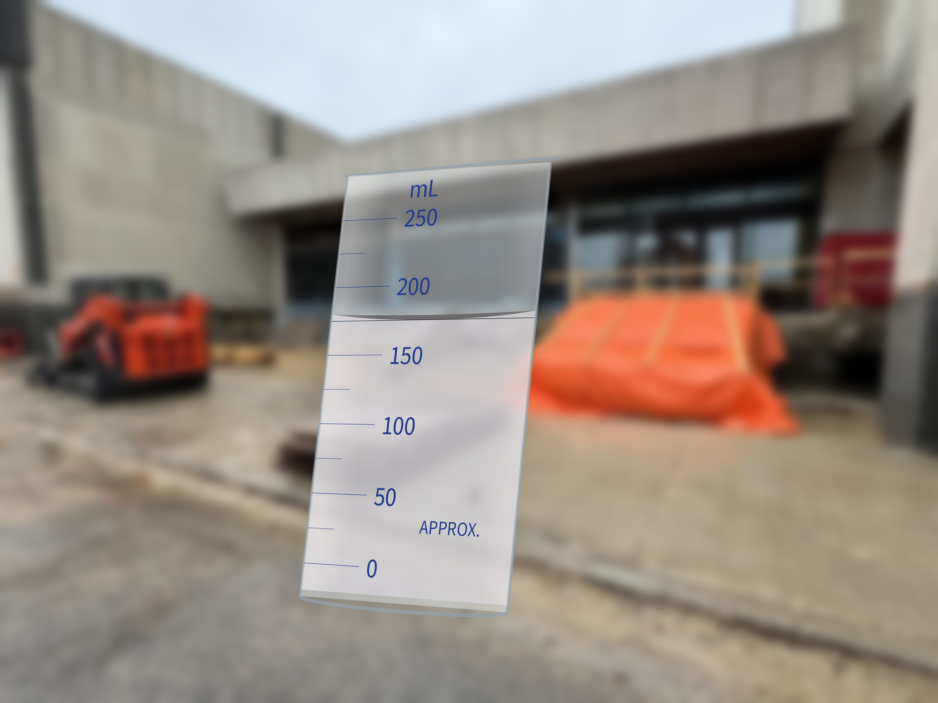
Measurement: 175 mL
